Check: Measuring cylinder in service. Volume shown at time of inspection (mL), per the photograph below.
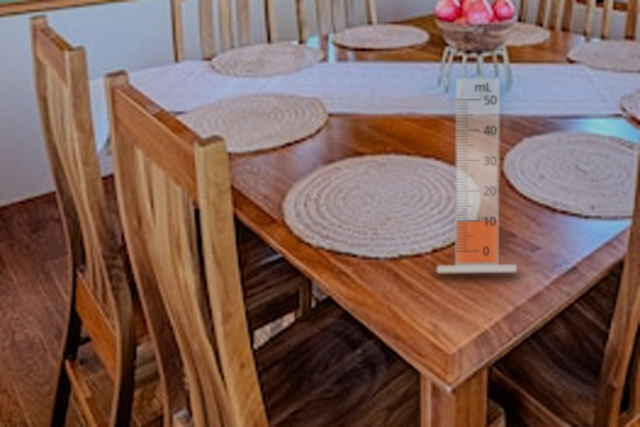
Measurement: 10 mL
